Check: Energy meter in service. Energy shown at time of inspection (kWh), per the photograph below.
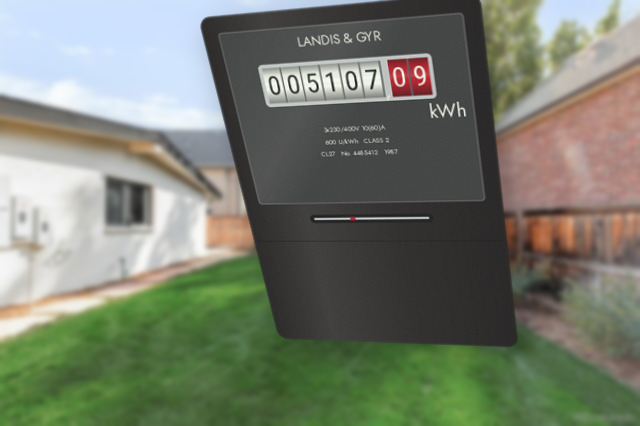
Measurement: 5107.09 kWh
